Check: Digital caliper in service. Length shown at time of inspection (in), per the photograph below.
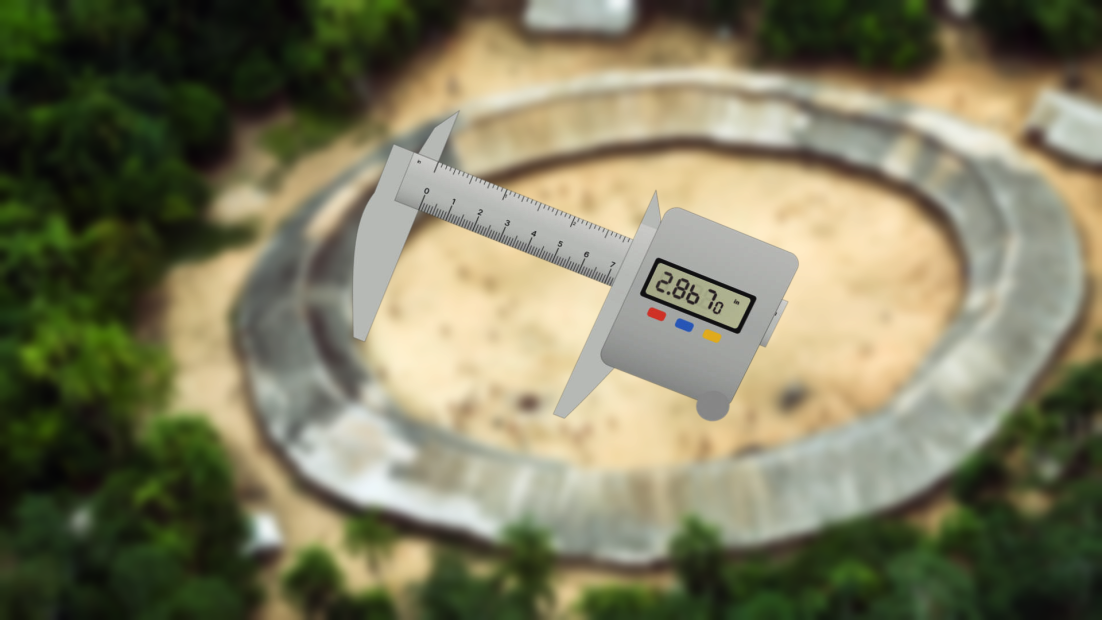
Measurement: 2.8670 in
